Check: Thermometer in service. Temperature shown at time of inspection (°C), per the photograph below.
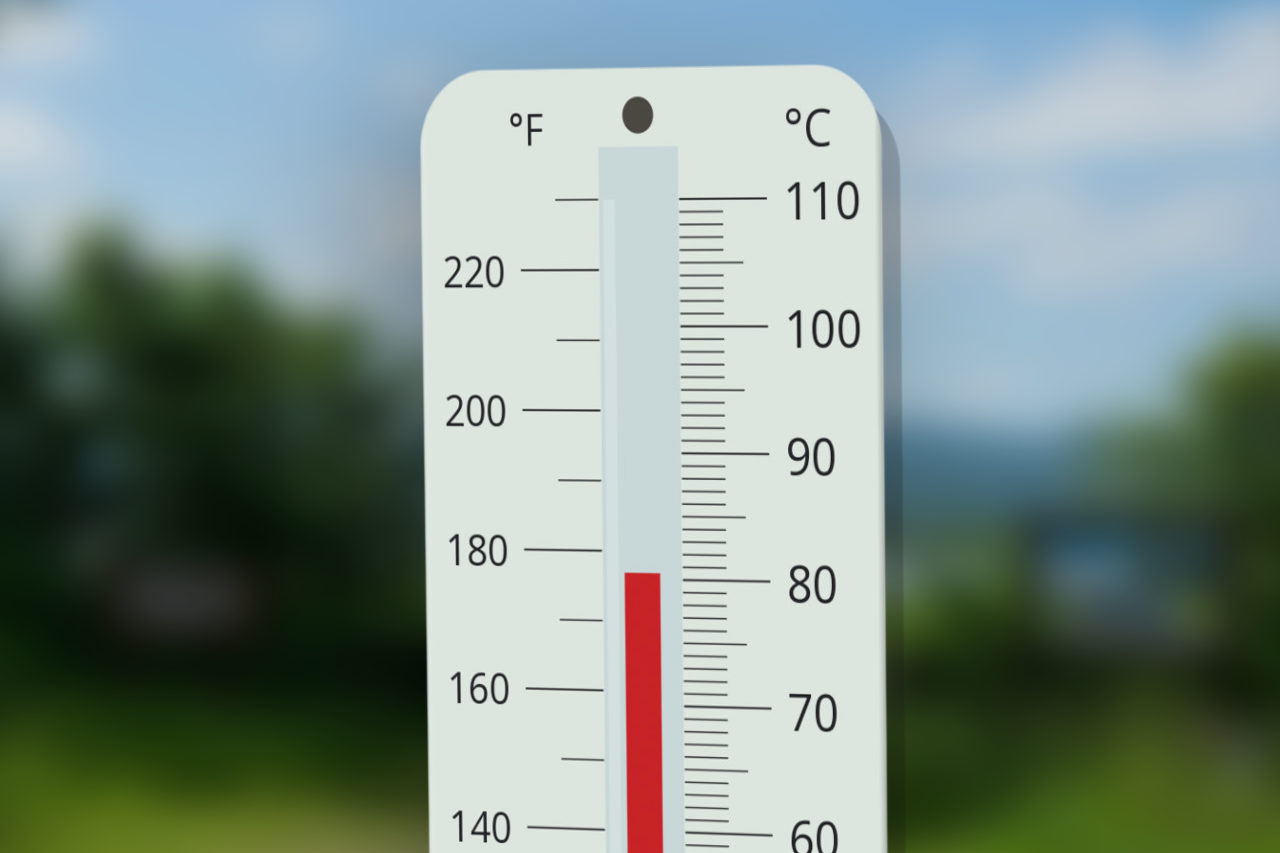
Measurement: 80.5 °C
